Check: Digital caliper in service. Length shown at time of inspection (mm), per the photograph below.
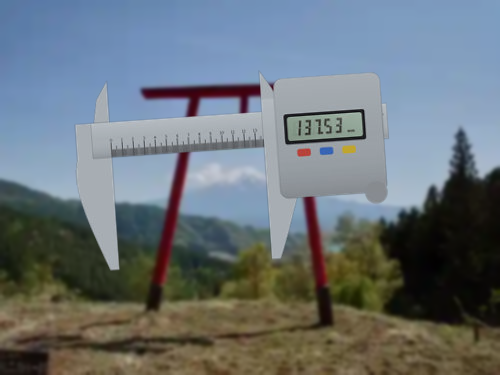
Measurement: 137.53 mm
